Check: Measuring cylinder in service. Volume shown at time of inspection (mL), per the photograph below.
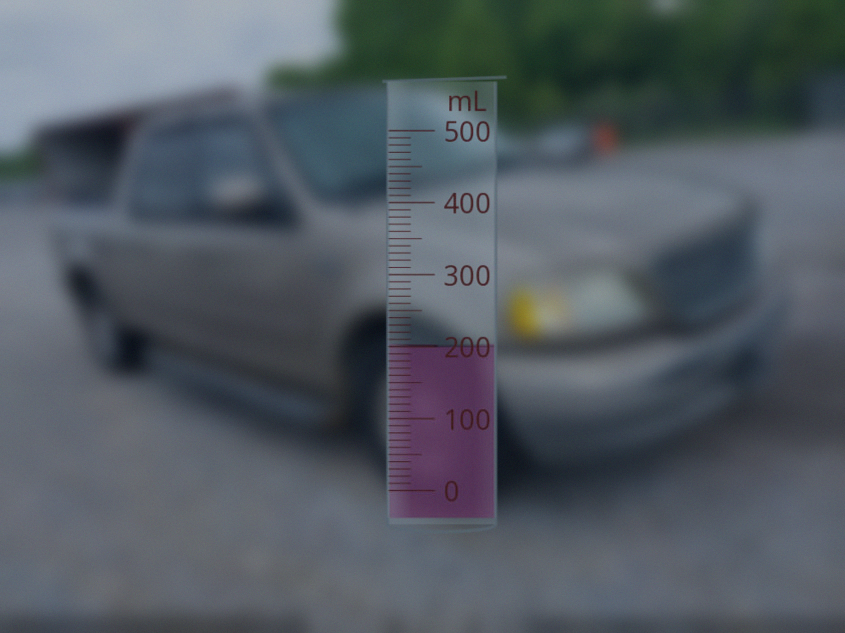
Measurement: 200 mL
